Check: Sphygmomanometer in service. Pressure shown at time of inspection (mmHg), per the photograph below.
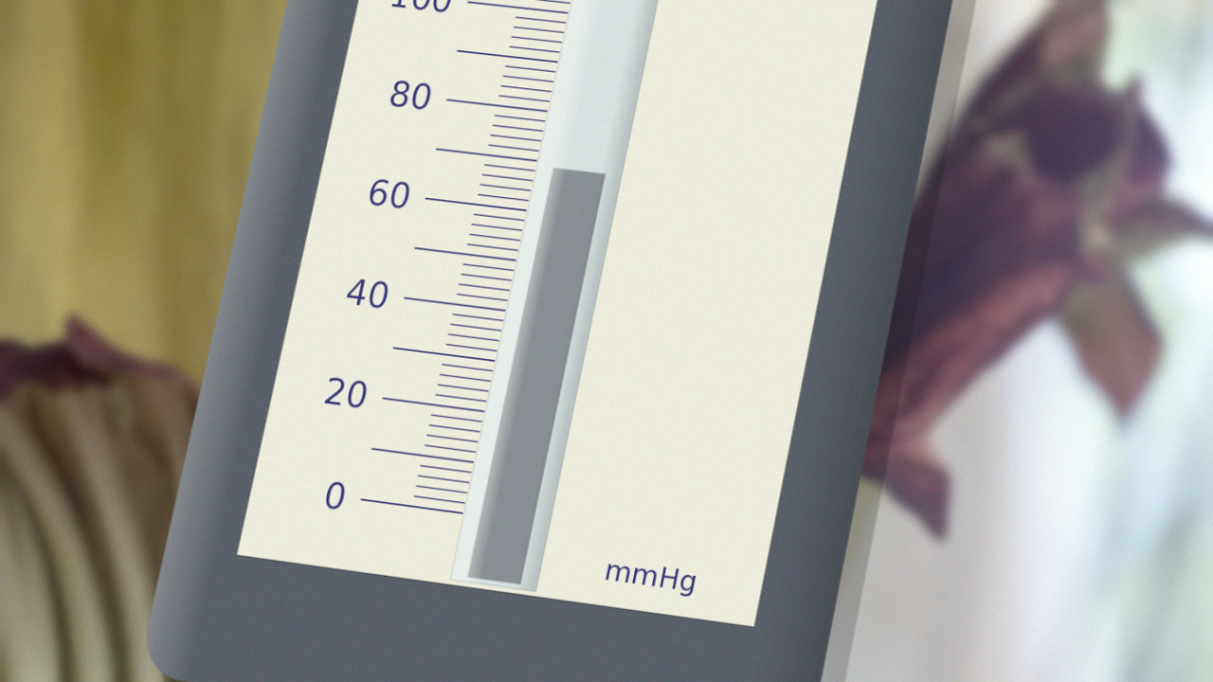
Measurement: 69 mmHg
